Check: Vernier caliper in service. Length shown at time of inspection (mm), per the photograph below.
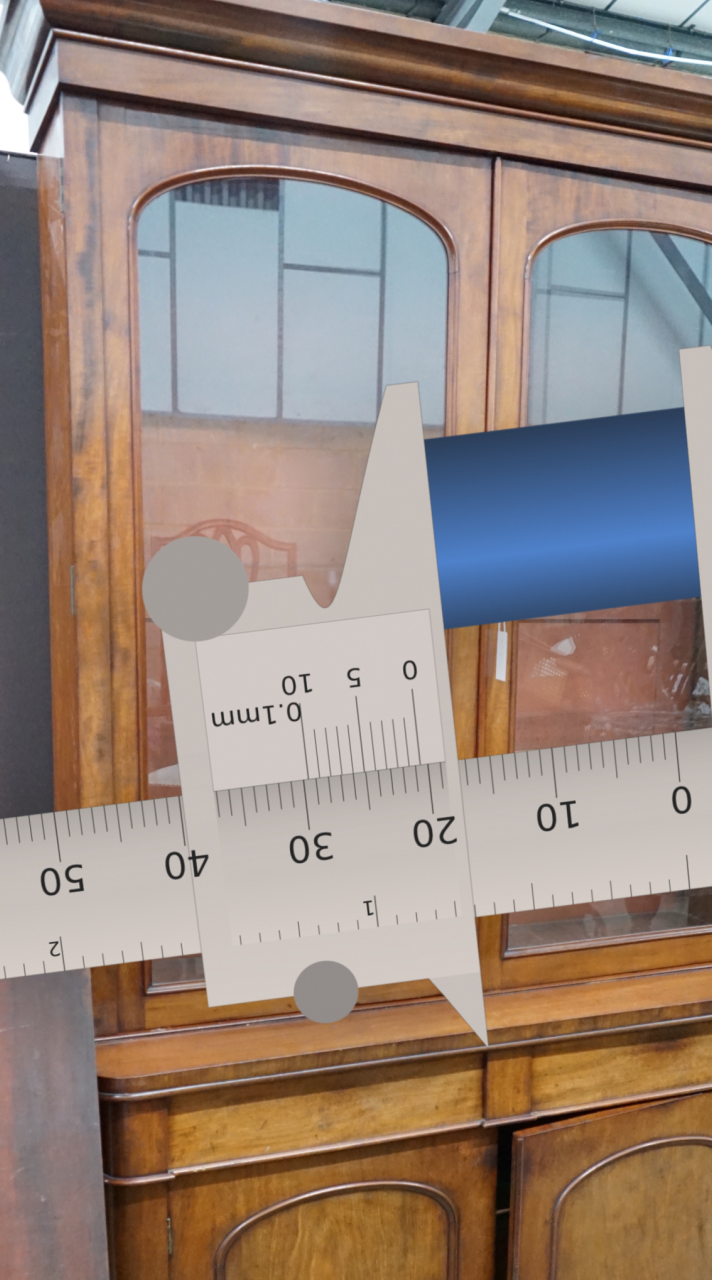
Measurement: 20.6 mm
